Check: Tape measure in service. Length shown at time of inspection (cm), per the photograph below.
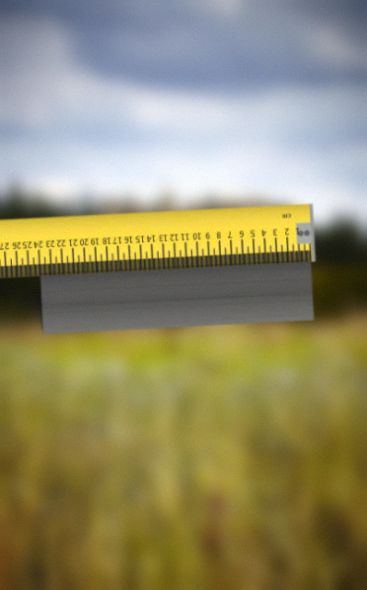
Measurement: 24 cm
